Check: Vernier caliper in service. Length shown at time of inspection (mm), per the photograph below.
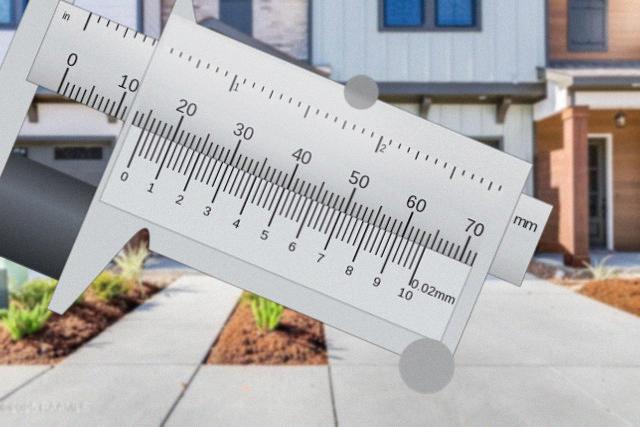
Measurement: 15.0 mm
